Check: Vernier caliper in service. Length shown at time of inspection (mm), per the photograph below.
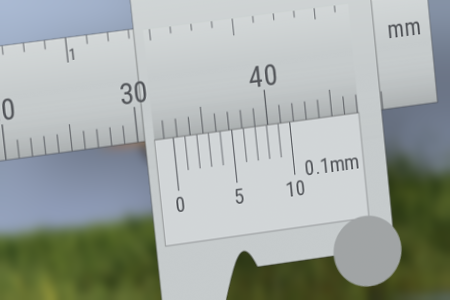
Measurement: 32.7 mm
